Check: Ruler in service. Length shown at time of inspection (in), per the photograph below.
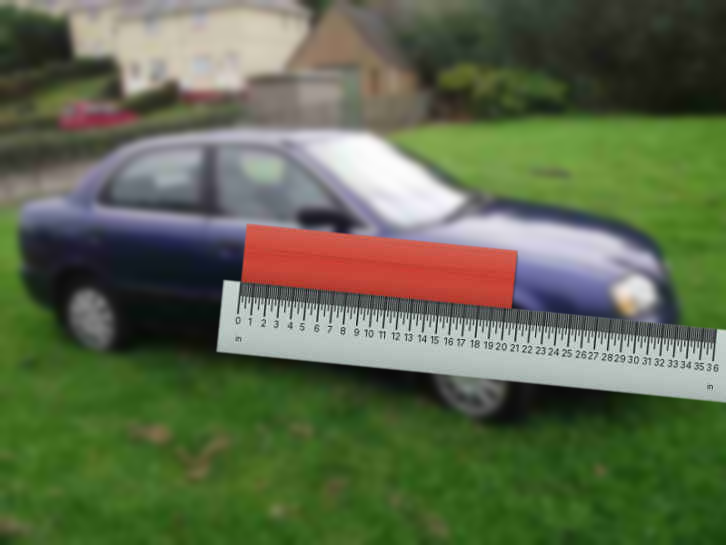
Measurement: 20.5 in
